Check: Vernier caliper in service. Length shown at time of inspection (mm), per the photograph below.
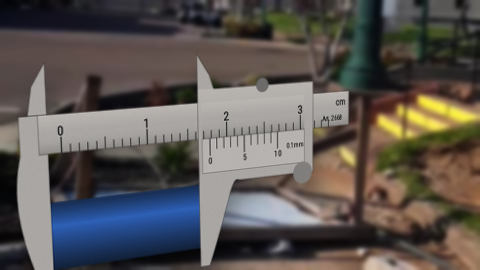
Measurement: 17.8 mm
